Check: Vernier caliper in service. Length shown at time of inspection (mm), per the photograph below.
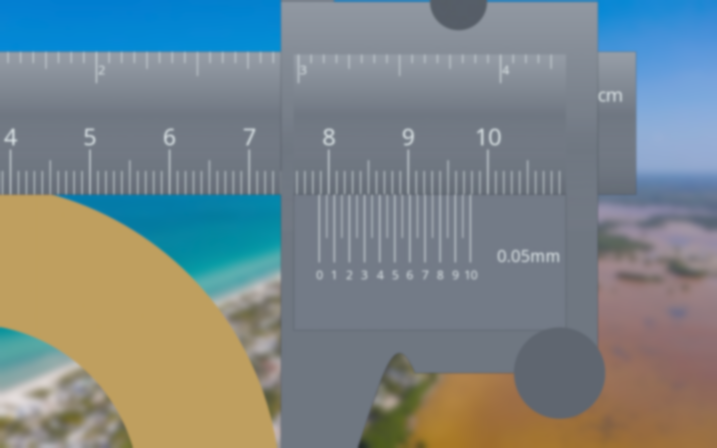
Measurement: 78.8 mm
